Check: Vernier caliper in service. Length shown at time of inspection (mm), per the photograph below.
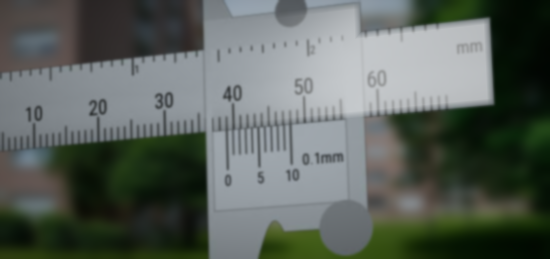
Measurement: 39.0 mm
